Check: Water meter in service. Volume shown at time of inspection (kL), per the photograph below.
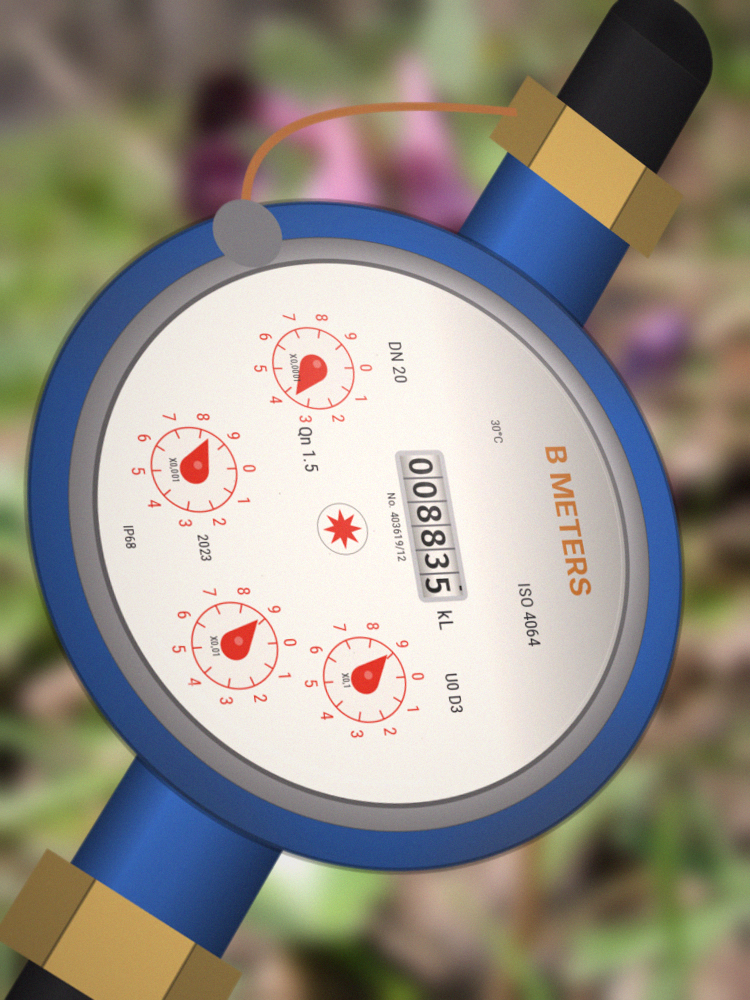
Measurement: 8834.8883 kL
